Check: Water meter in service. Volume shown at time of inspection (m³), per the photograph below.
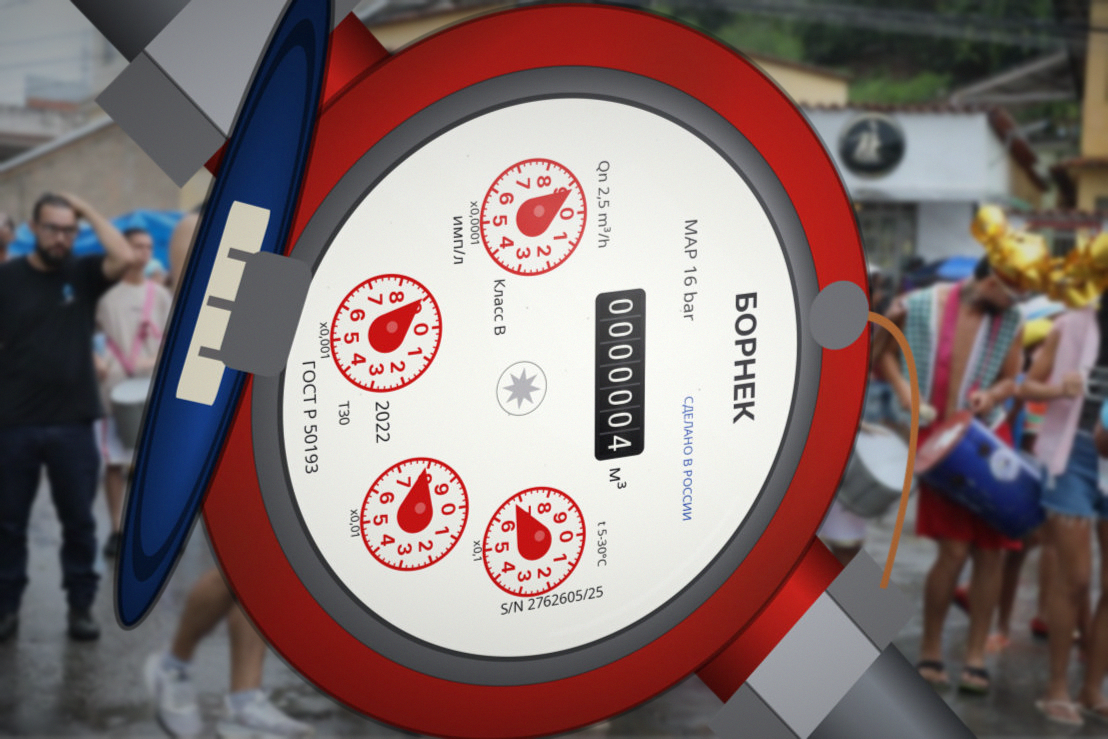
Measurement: 4.6789 m³
